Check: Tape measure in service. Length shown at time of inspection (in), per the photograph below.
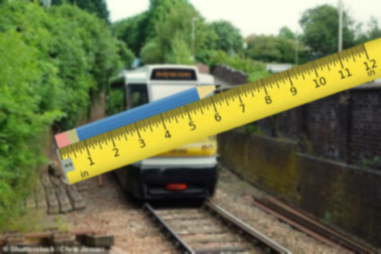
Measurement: 6.5 in
